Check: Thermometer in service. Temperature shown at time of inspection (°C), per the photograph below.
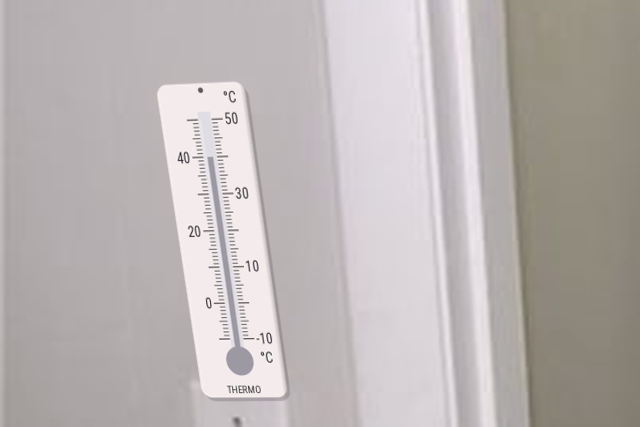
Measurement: 40 °C
